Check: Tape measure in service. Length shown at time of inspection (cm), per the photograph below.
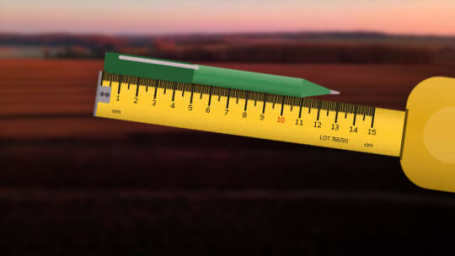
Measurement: 13 cm
